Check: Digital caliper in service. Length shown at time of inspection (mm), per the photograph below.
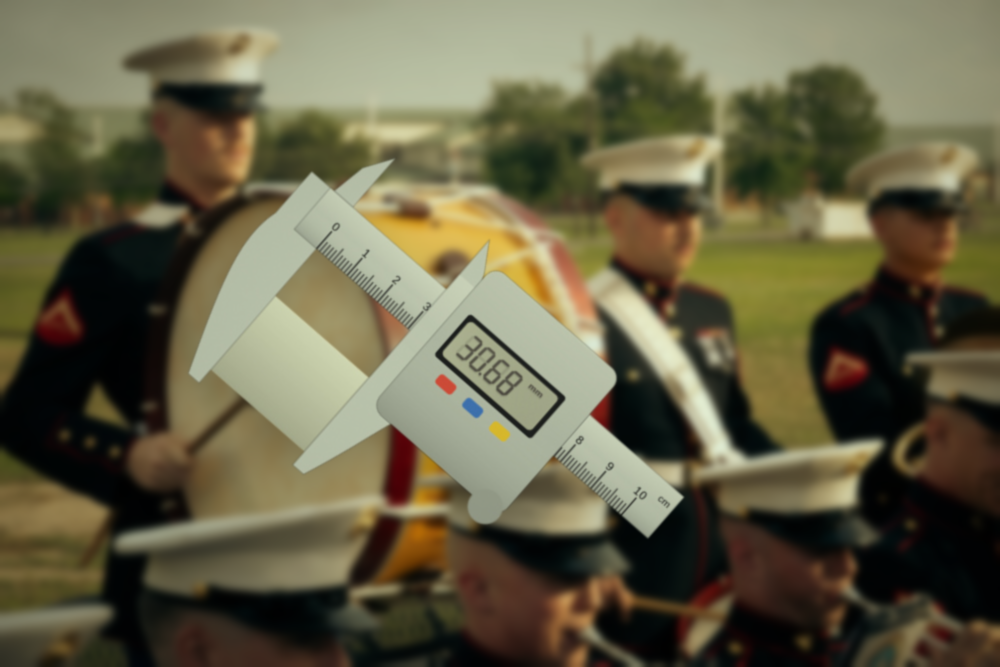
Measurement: 30.68 mm
